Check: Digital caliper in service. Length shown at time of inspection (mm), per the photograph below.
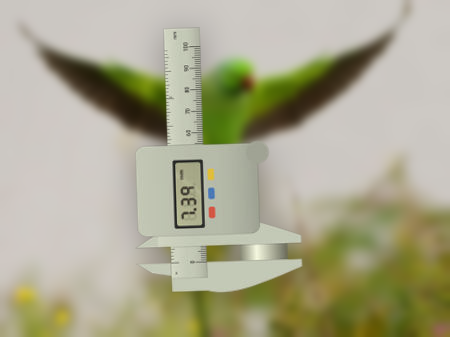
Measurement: 7.39 mm
